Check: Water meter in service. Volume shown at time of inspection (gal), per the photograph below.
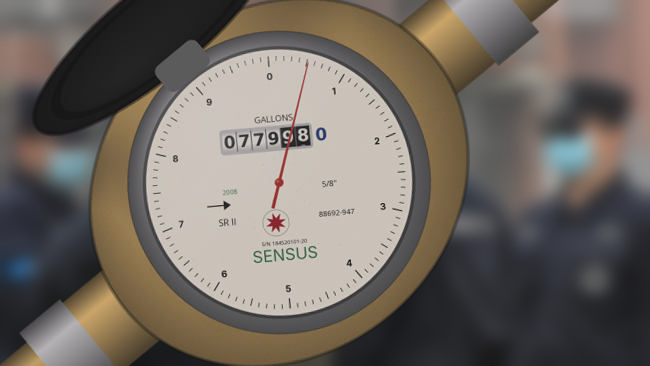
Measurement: 779980.5 gal
